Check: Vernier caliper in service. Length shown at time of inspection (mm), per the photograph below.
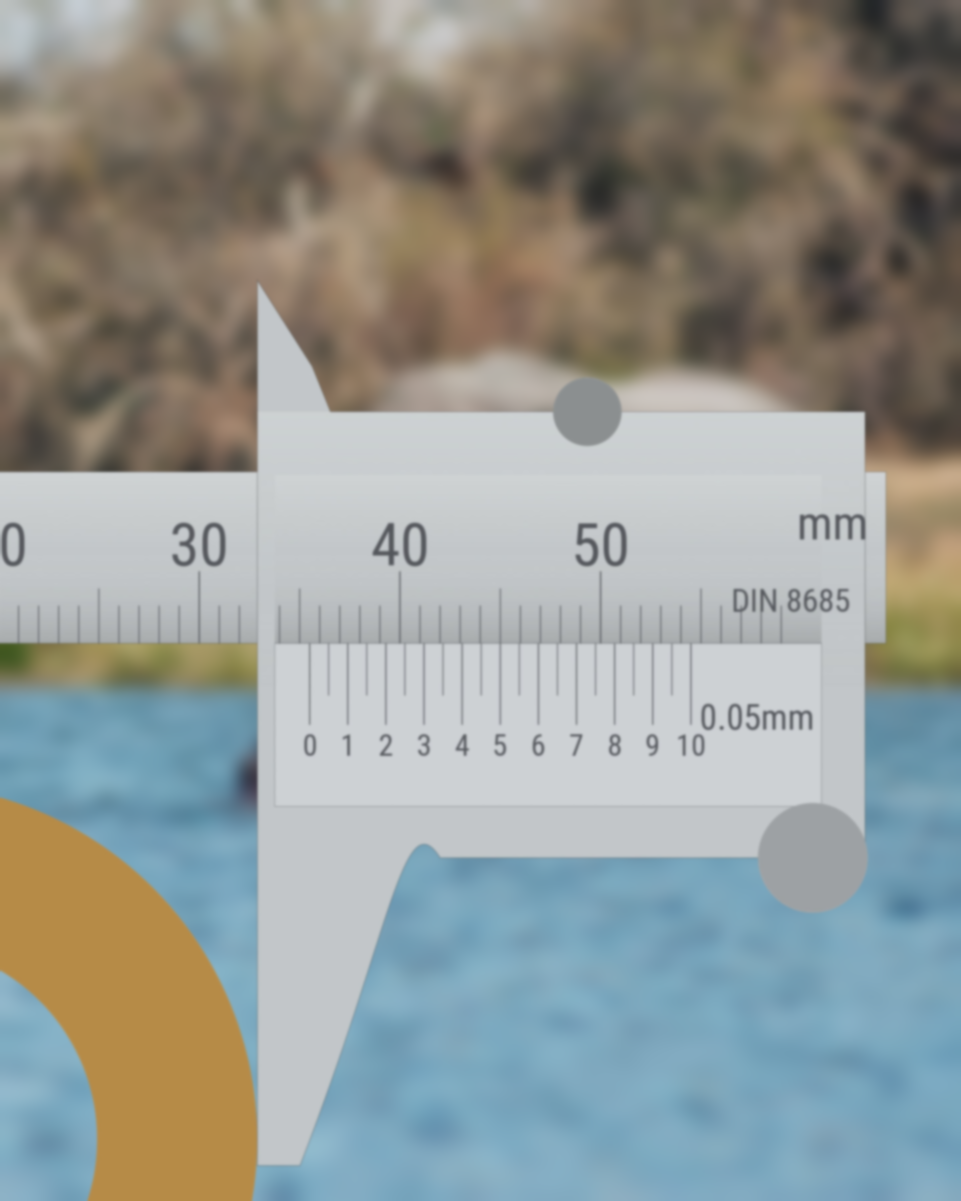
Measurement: 35.5 mm
